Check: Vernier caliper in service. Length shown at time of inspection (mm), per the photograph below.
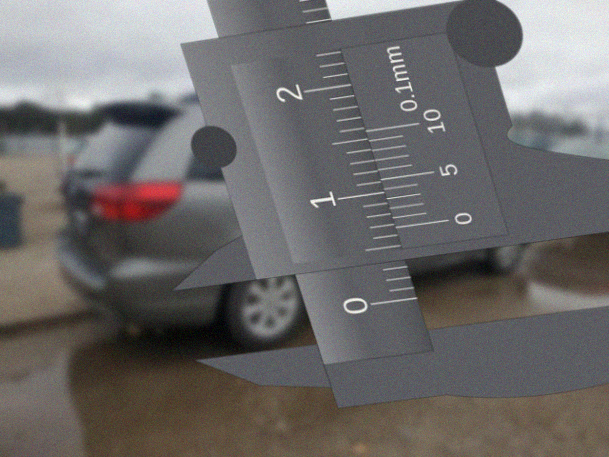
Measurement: 6.7 mm
